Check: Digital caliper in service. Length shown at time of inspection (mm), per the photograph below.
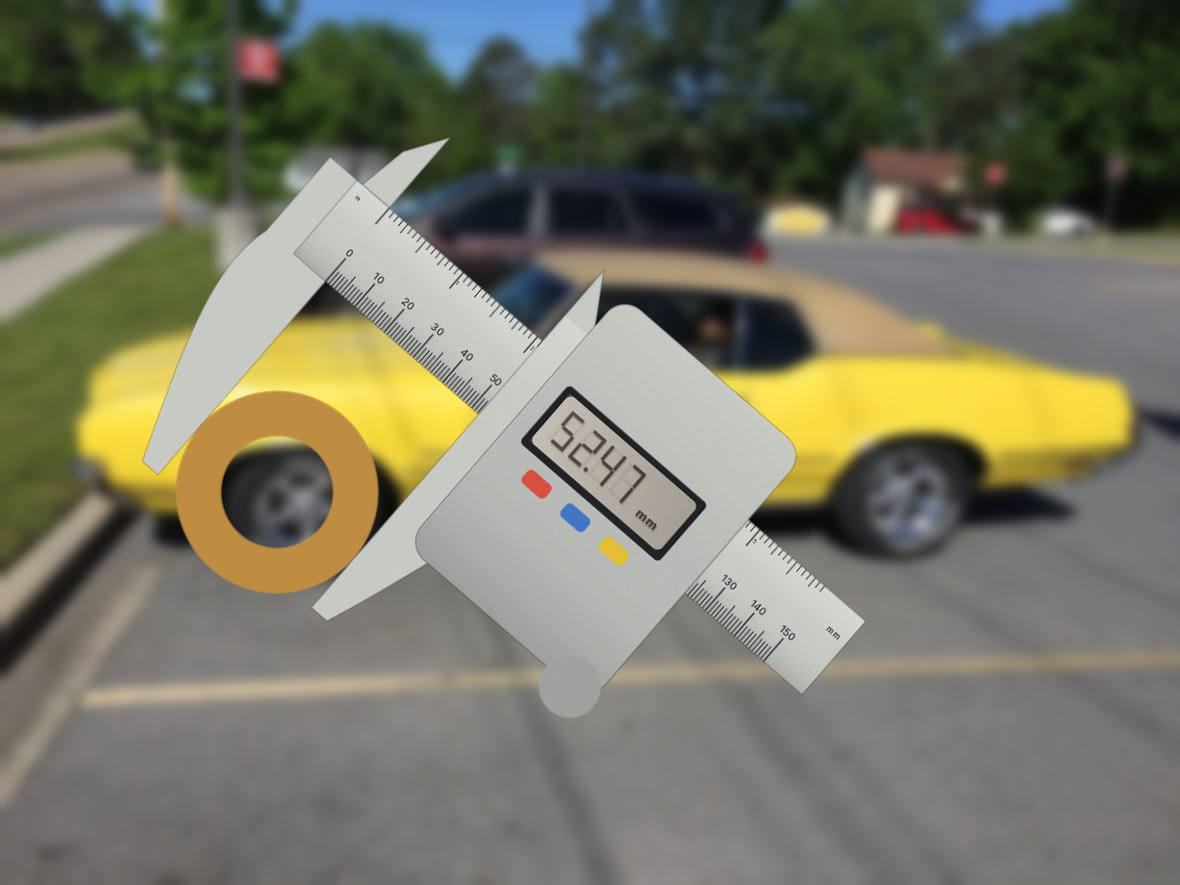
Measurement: 52.47 mm
